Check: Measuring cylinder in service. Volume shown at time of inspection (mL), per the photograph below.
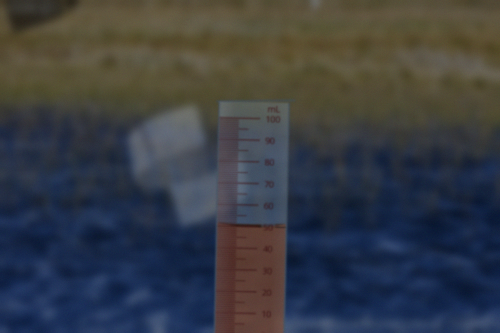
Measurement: 50 mL
